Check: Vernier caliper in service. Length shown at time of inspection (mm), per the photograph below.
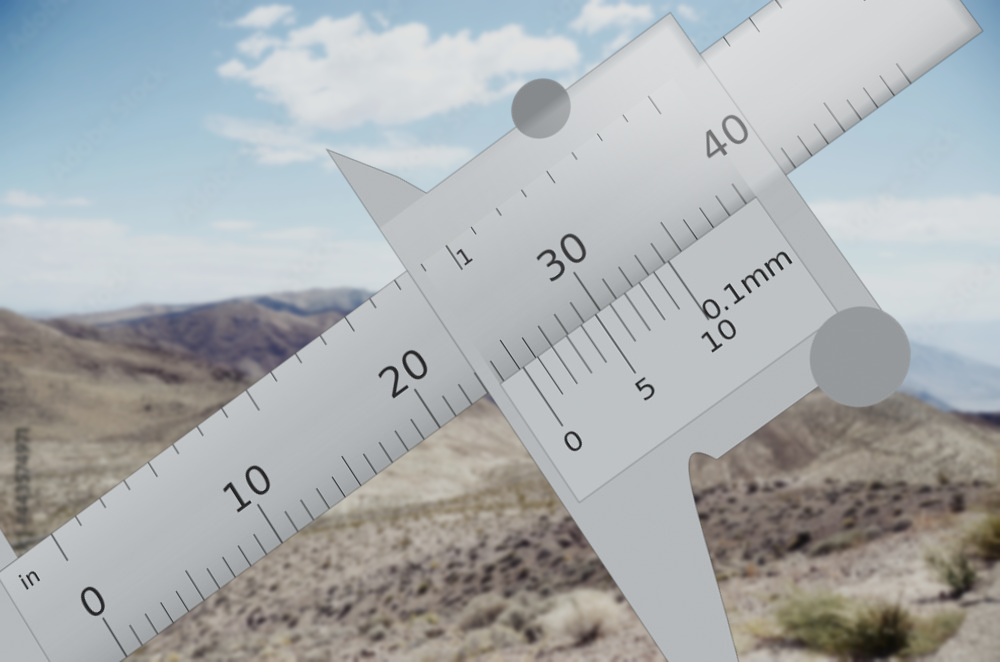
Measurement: 25.2 mm
